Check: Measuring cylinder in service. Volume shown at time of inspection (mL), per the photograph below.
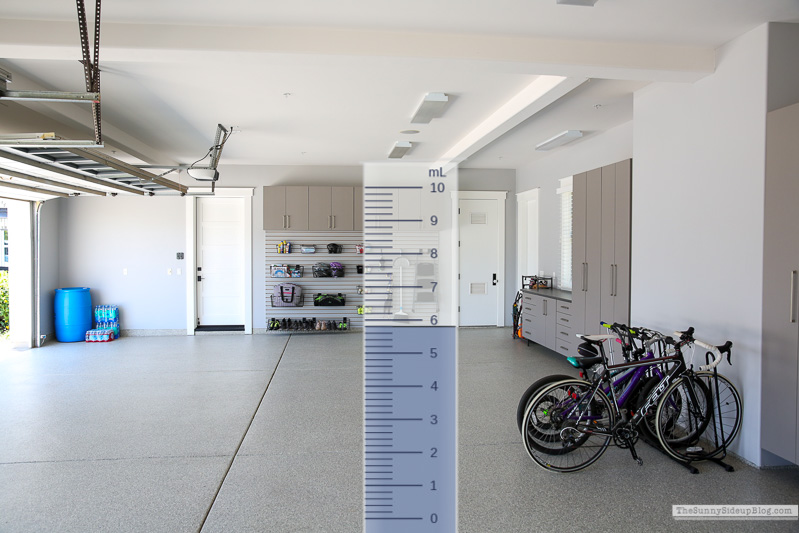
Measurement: 5.8 mL
